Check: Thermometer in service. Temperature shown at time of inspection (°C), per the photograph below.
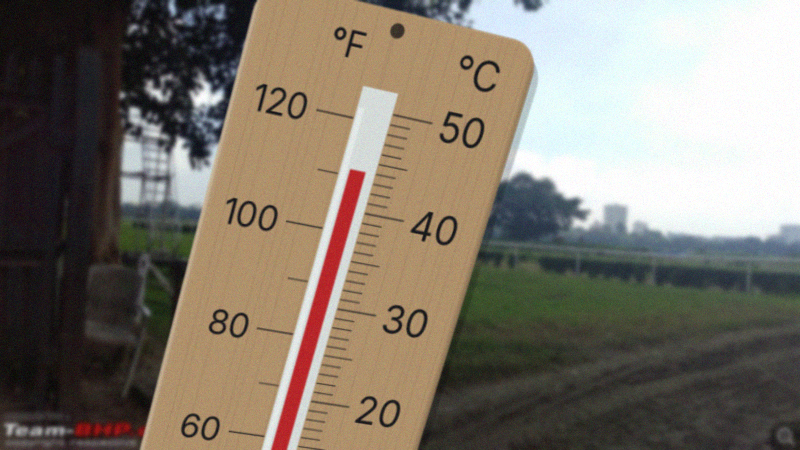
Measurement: 44 °C
